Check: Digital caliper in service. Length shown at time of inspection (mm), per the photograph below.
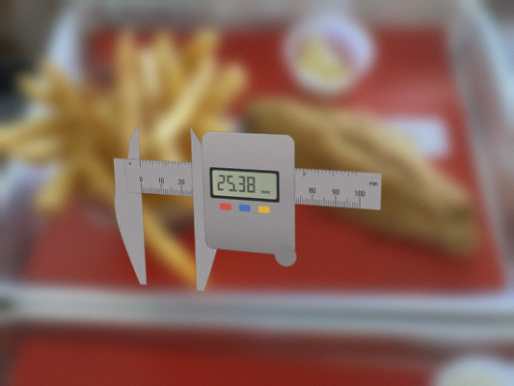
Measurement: 25.38 mm
